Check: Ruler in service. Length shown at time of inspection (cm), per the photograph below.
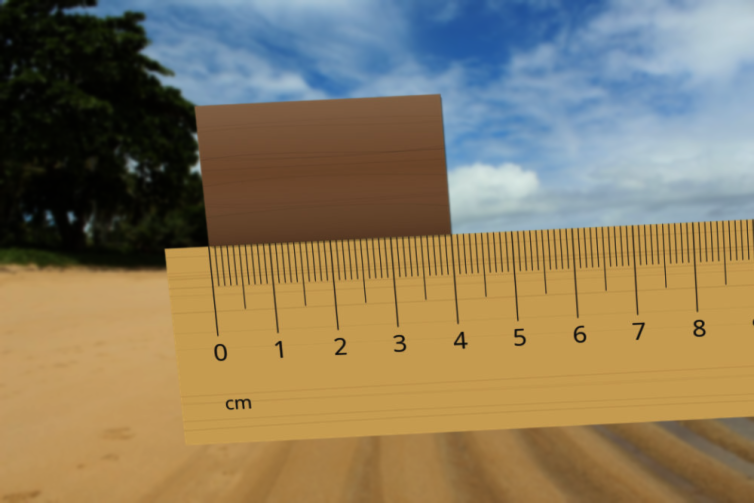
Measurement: 4 cm
